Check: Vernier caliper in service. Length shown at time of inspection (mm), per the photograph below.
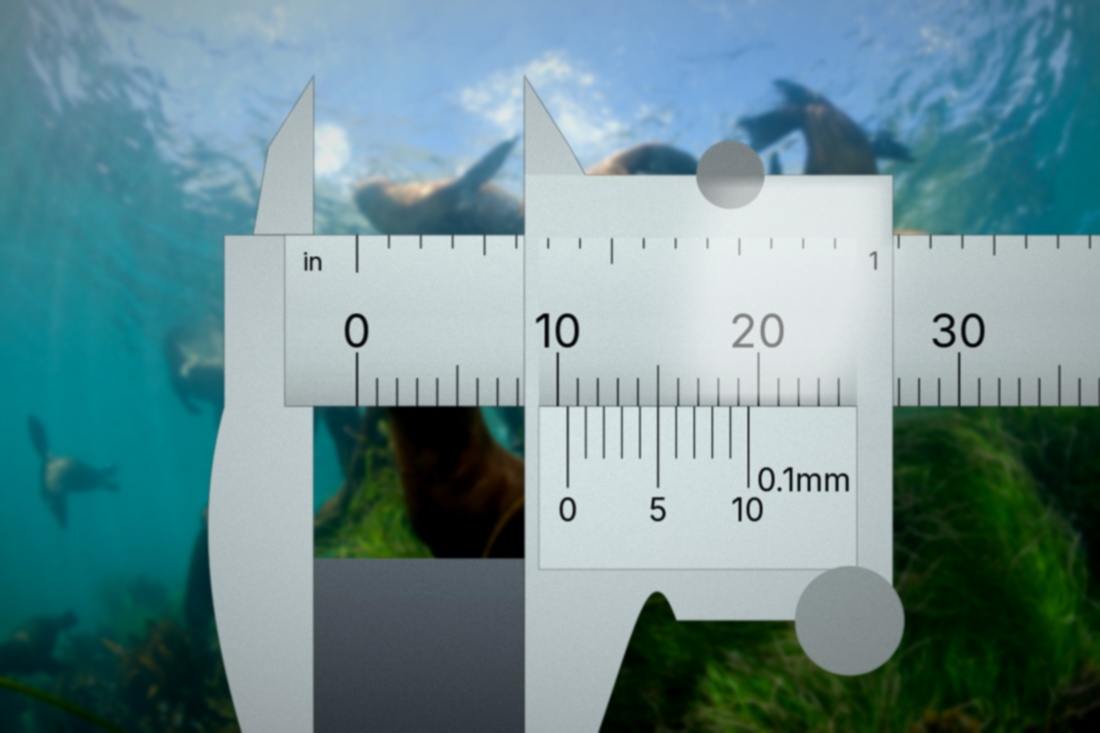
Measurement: 10.5 mm
